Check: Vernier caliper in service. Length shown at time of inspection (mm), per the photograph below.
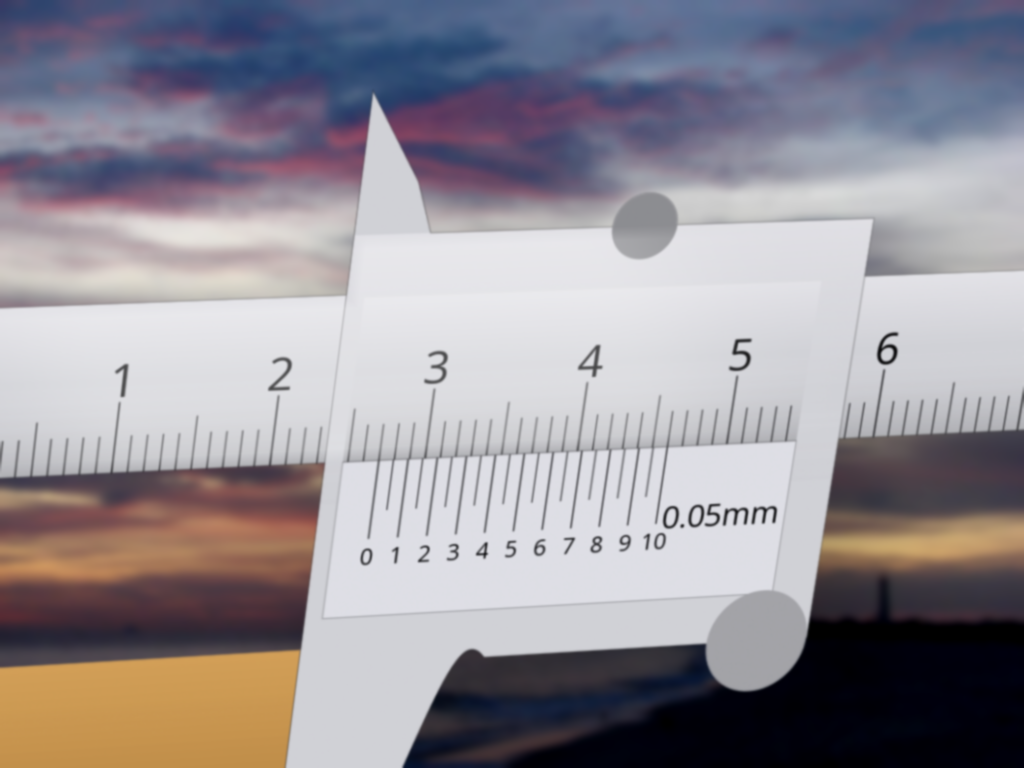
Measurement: 27.0 mm
